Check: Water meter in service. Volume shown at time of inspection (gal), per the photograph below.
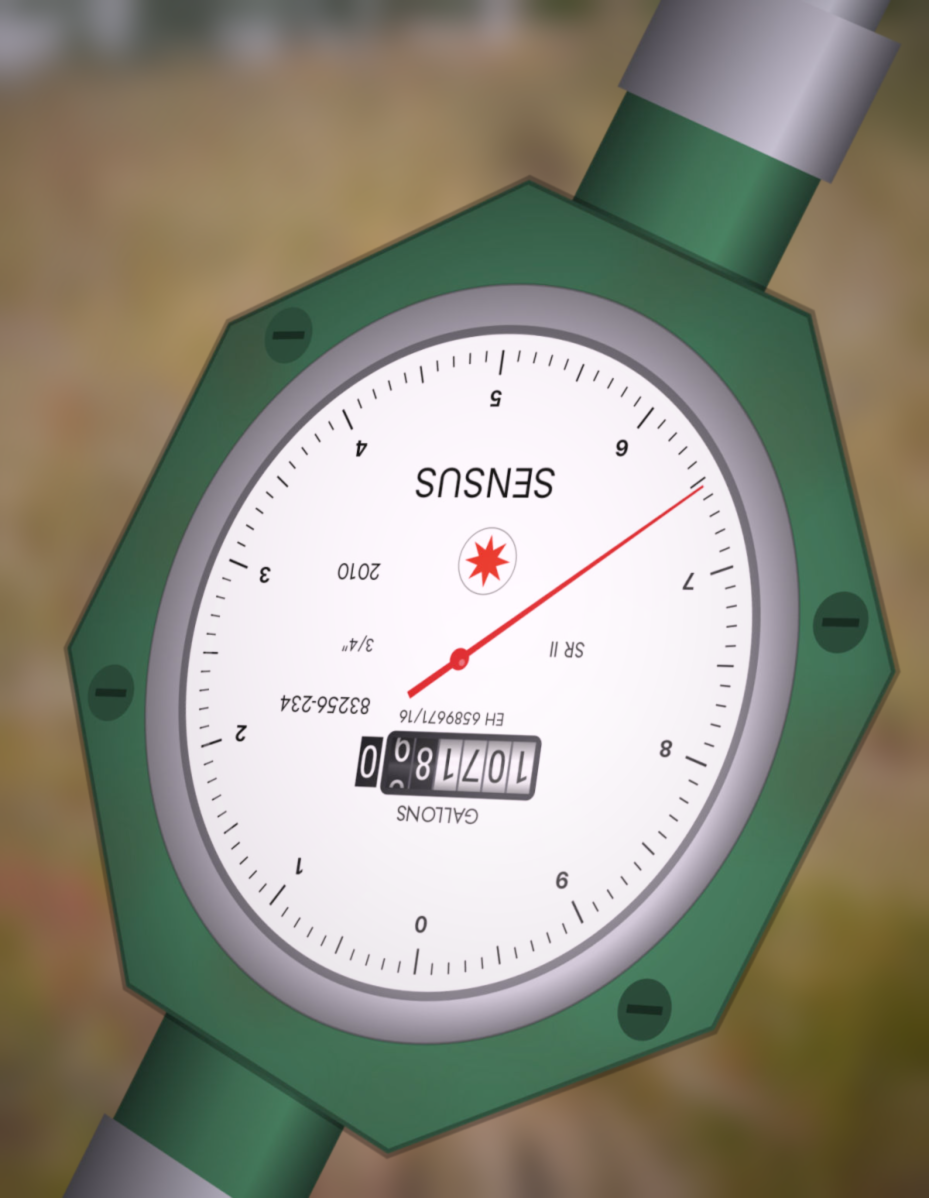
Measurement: 1071886.5 gal
